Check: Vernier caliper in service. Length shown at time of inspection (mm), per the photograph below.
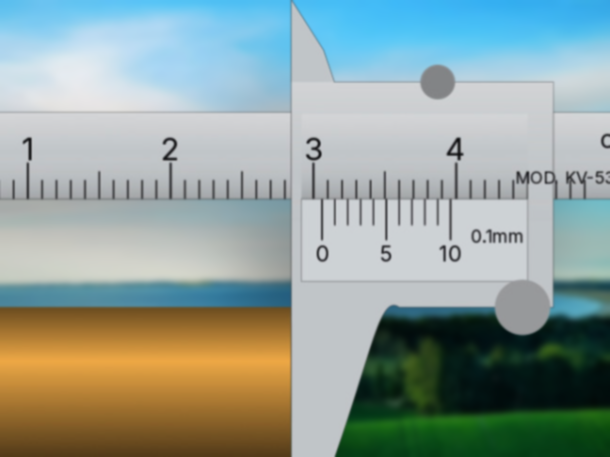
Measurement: 30.6 mm
